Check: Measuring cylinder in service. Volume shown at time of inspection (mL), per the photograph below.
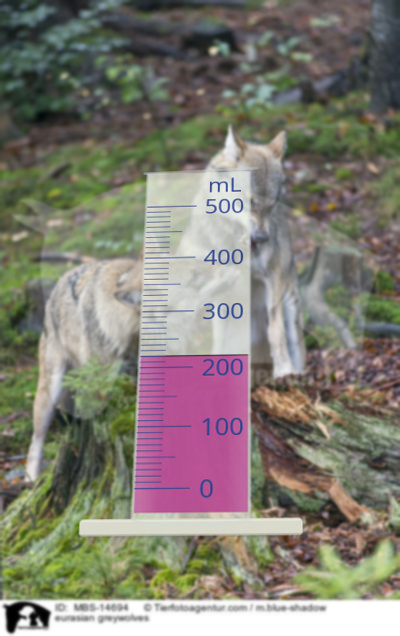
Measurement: 220 mL
